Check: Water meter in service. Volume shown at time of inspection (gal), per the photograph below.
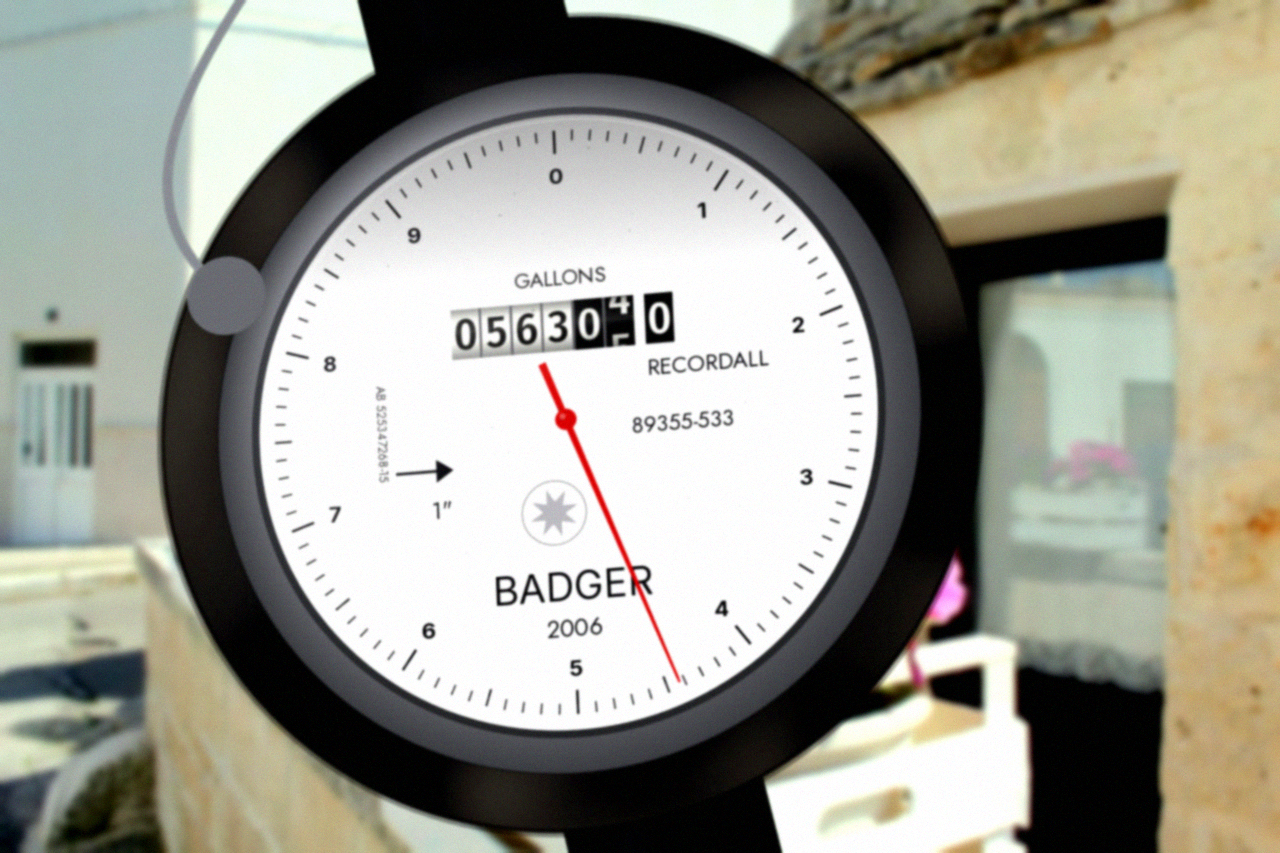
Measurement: 563044.4 gal
